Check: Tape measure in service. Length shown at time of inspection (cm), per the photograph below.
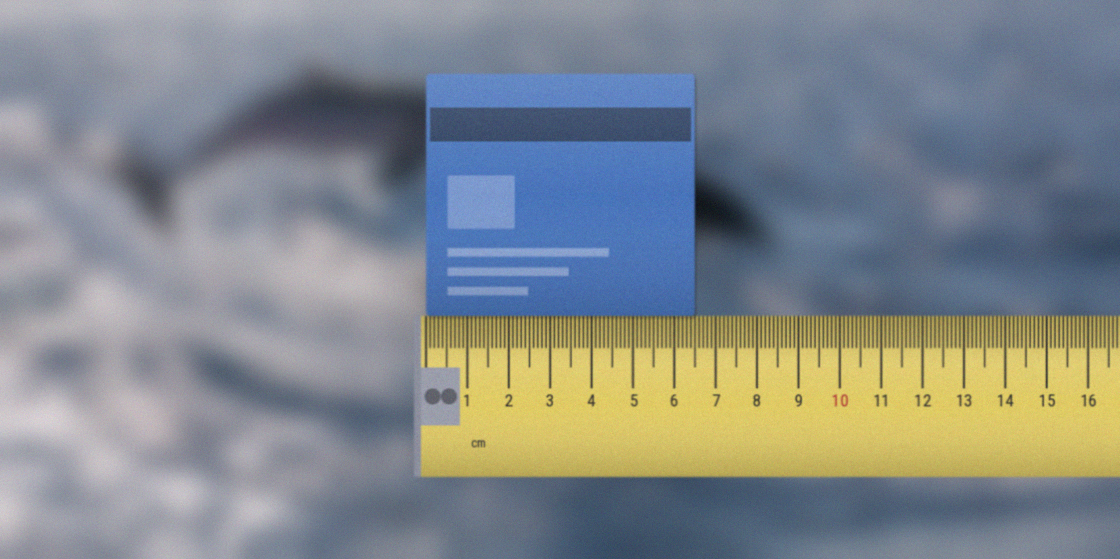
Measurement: 6.5 cm
